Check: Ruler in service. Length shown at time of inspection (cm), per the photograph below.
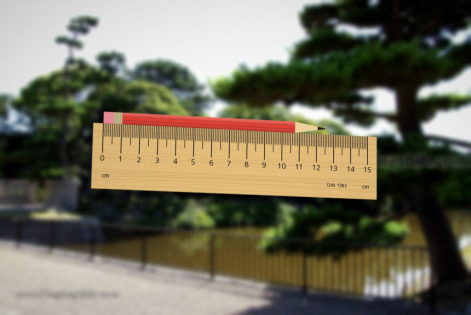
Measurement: 12.5 cm
